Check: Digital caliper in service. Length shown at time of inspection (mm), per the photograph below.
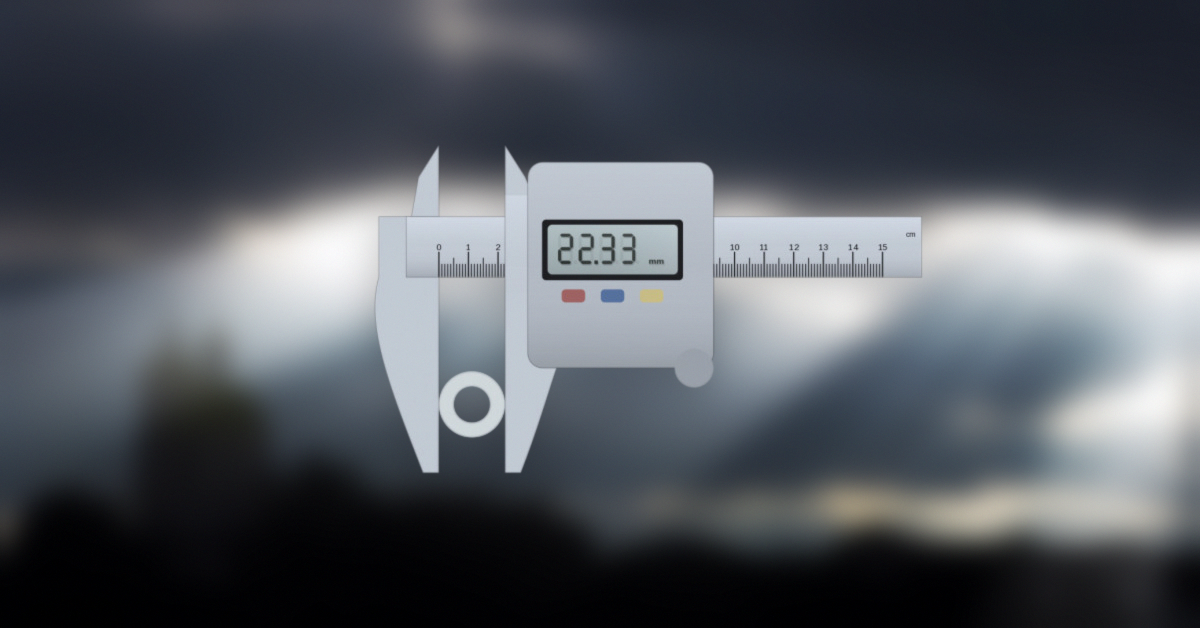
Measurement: 22.33 mm
